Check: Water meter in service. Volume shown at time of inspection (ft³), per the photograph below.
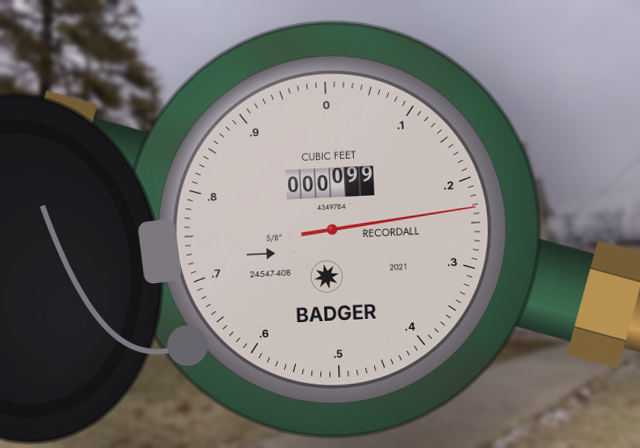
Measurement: 99.23 ft³
